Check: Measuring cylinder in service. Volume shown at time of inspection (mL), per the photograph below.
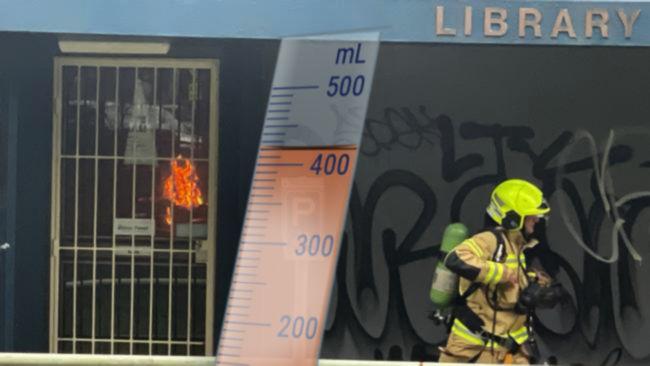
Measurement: 420 mL
